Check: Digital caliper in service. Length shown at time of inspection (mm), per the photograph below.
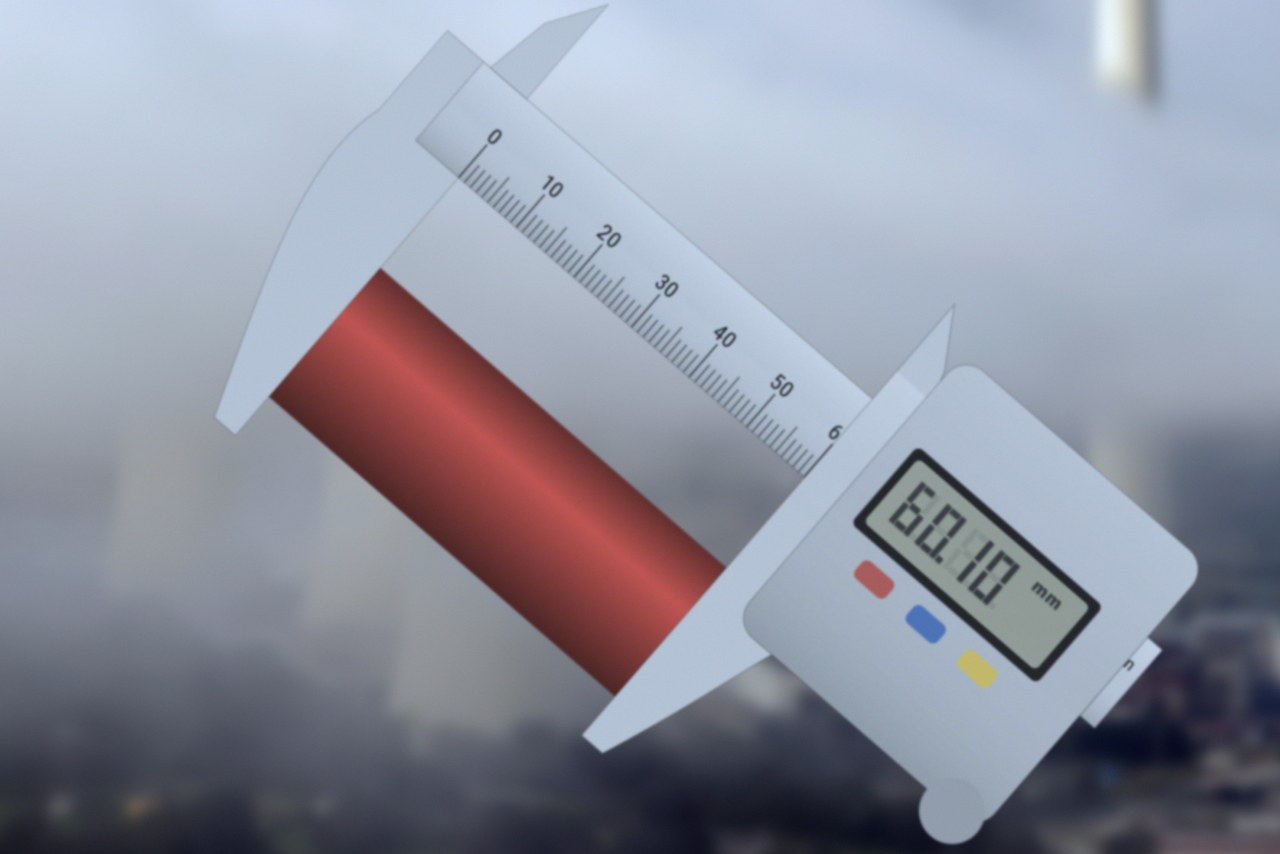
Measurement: 60.10 mm
